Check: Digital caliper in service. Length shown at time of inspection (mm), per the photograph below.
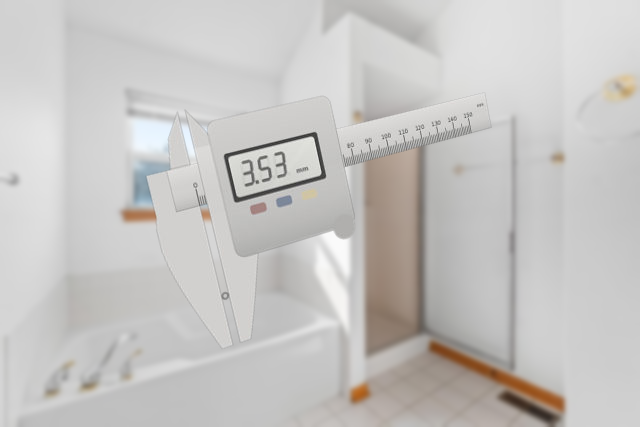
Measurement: 3.53 mm
